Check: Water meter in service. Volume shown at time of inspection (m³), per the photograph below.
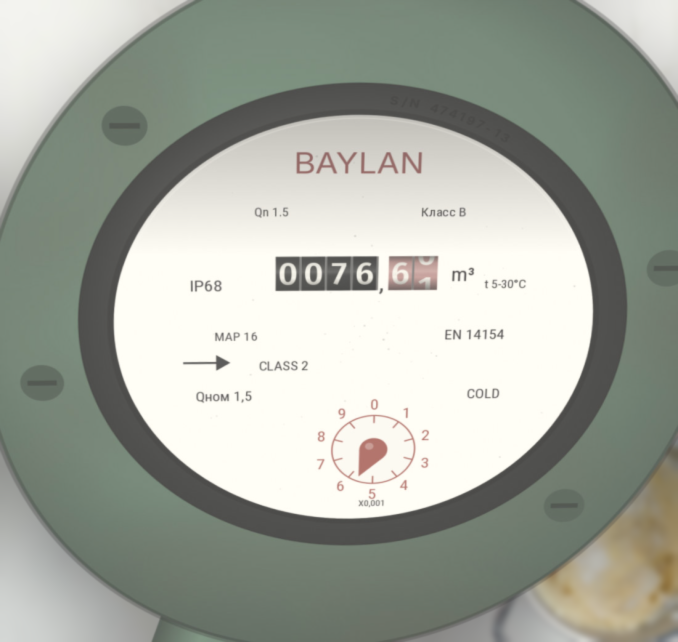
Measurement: 76.605 m³
